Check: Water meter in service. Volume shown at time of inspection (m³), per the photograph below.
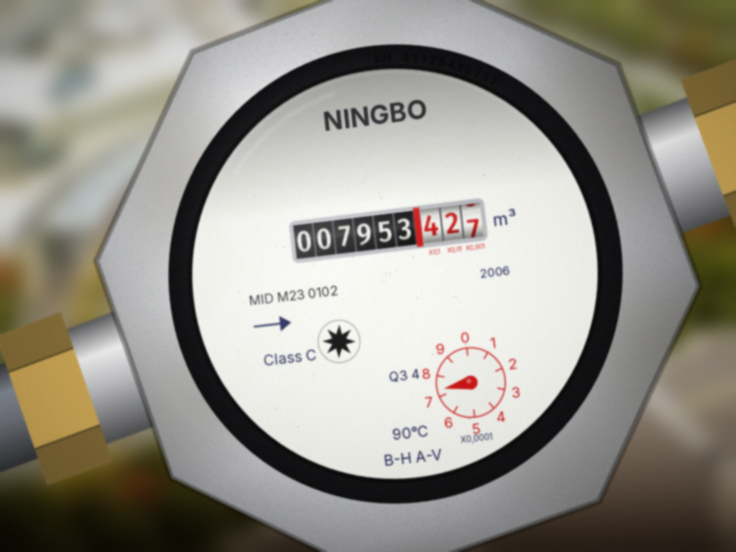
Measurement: 7953.4267 m³
